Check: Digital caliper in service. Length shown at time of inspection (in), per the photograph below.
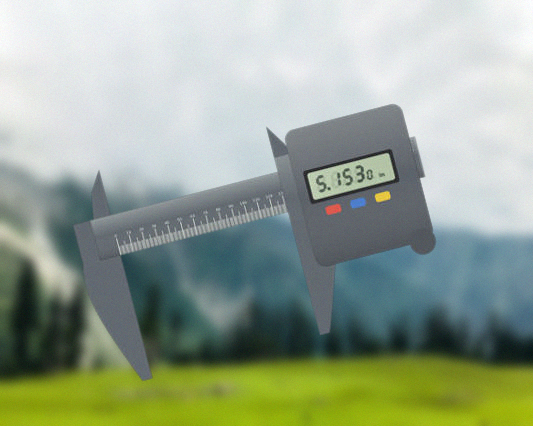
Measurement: 5.1530 in
